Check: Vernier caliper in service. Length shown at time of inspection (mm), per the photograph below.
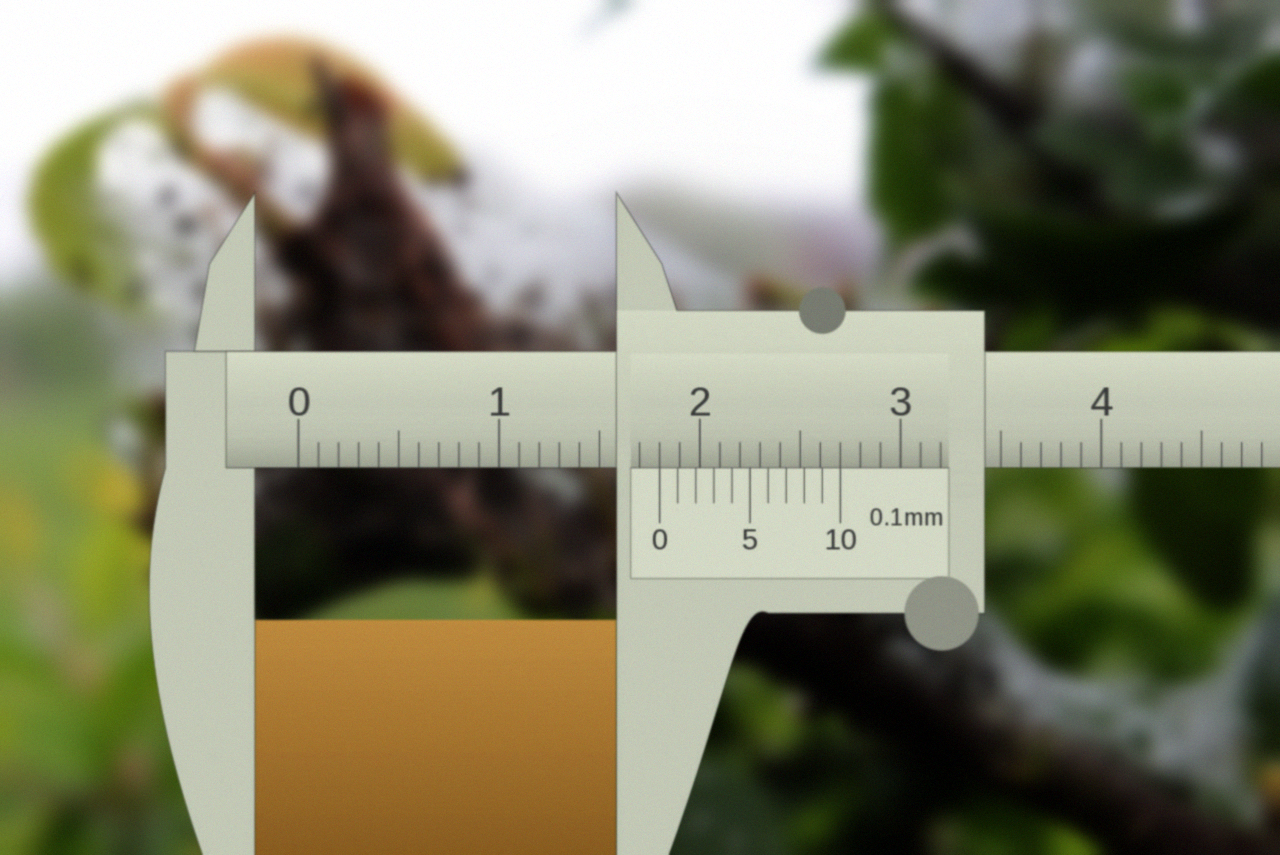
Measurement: 18.0 mm
